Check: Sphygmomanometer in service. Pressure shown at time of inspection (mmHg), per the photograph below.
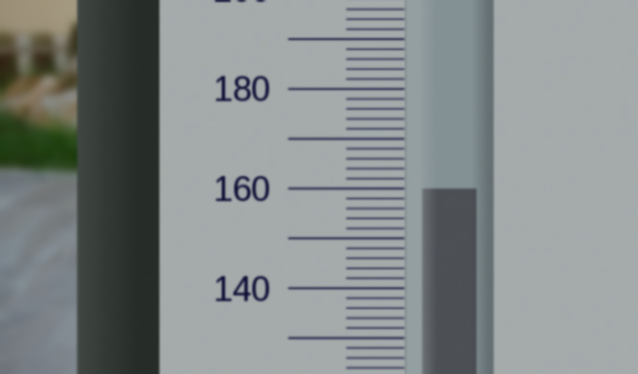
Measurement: 160 mmHg
